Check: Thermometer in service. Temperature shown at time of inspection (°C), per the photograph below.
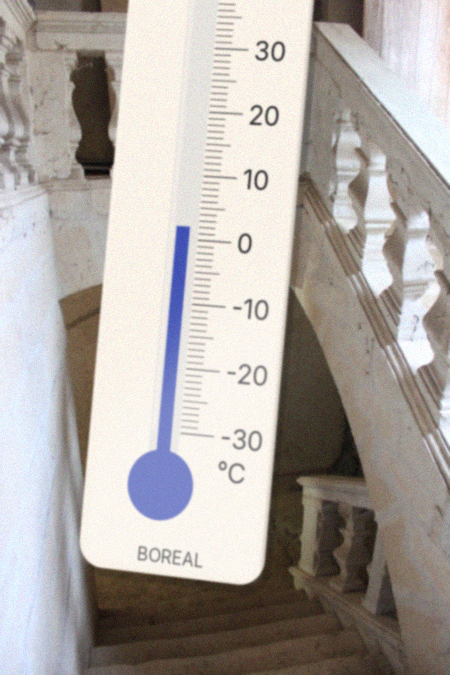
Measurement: 2 °C
